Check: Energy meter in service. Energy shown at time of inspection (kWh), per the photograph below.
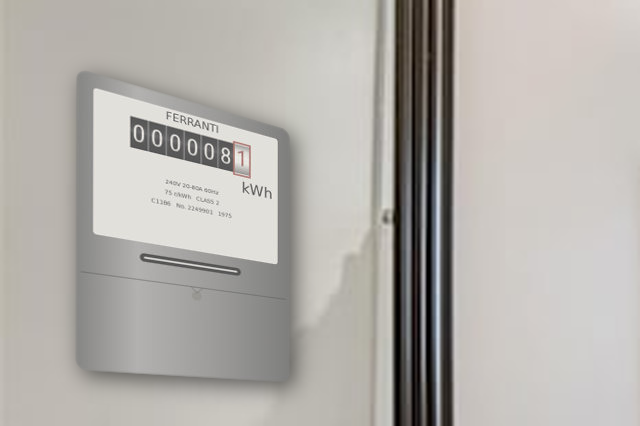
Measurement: 8.1 kWh
